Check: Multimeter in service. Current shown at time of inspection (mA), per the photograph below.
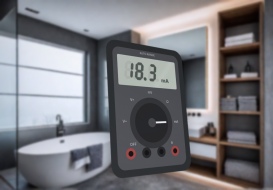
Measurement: 18.3 mA
